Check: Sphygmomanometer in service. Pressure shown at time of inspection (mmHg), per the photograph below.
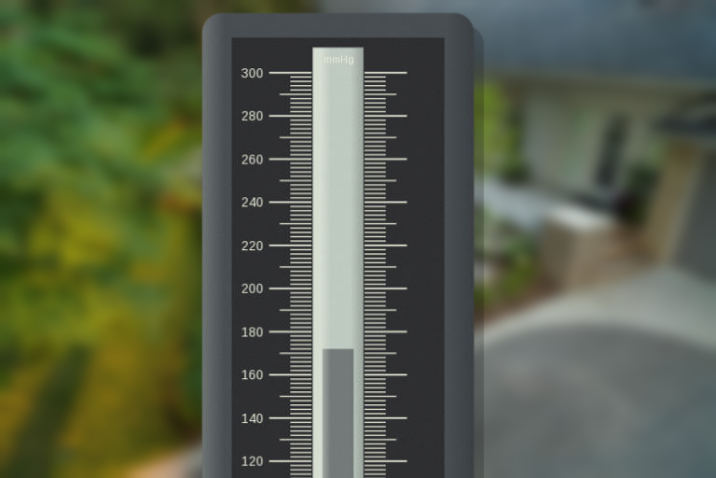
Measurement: 172 mmHg
